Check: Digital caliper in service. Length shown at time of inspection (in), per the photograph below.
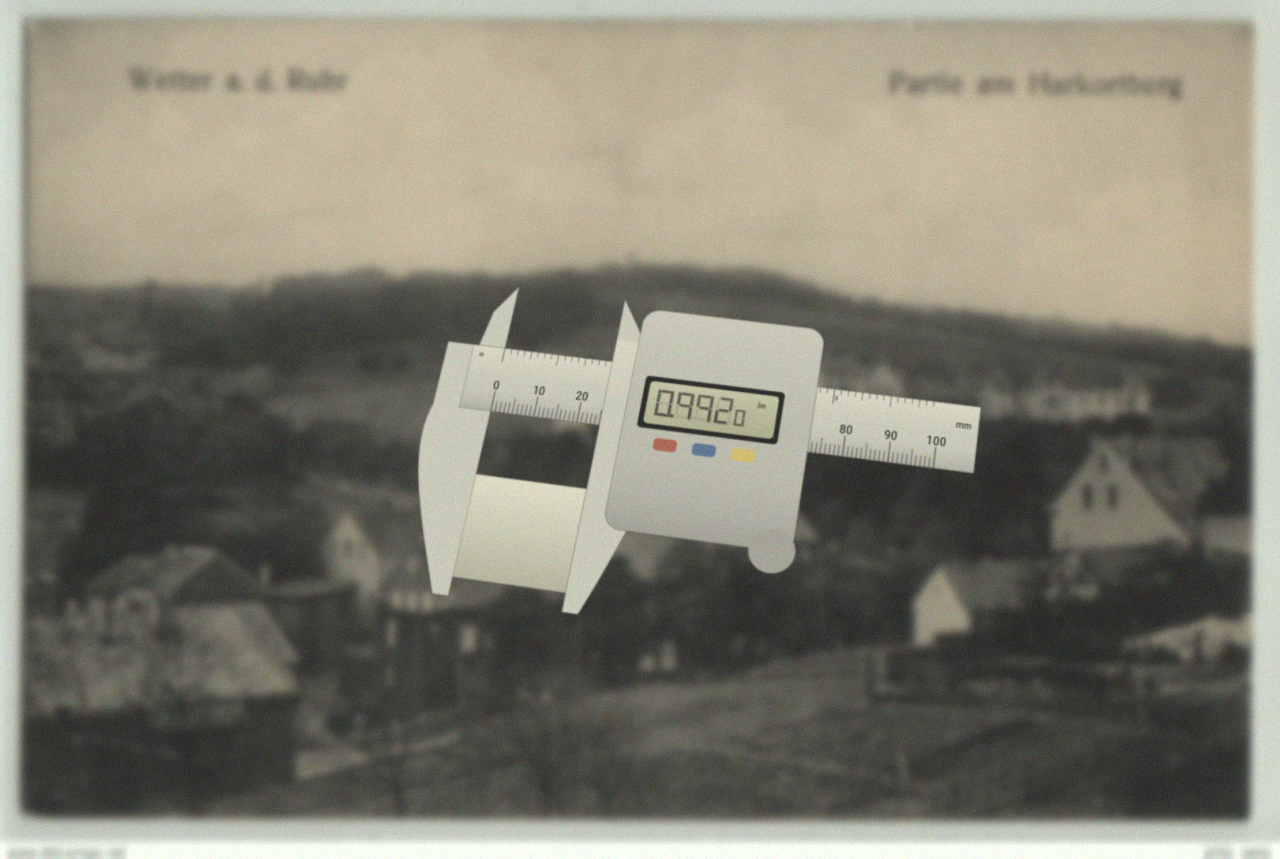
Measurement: 0.9920 in
